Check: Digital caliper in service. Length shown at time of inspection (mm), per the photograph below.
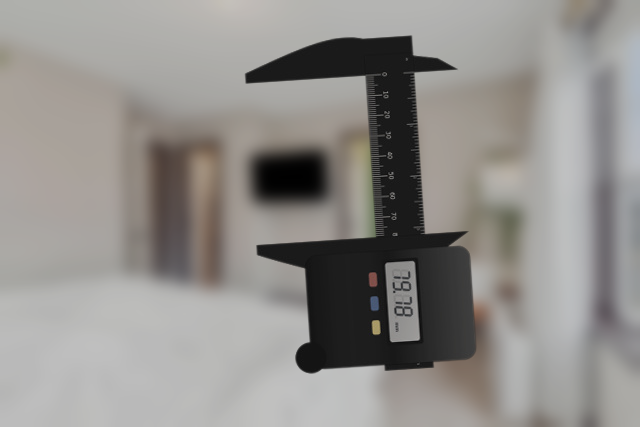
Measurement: 79.78 mm
